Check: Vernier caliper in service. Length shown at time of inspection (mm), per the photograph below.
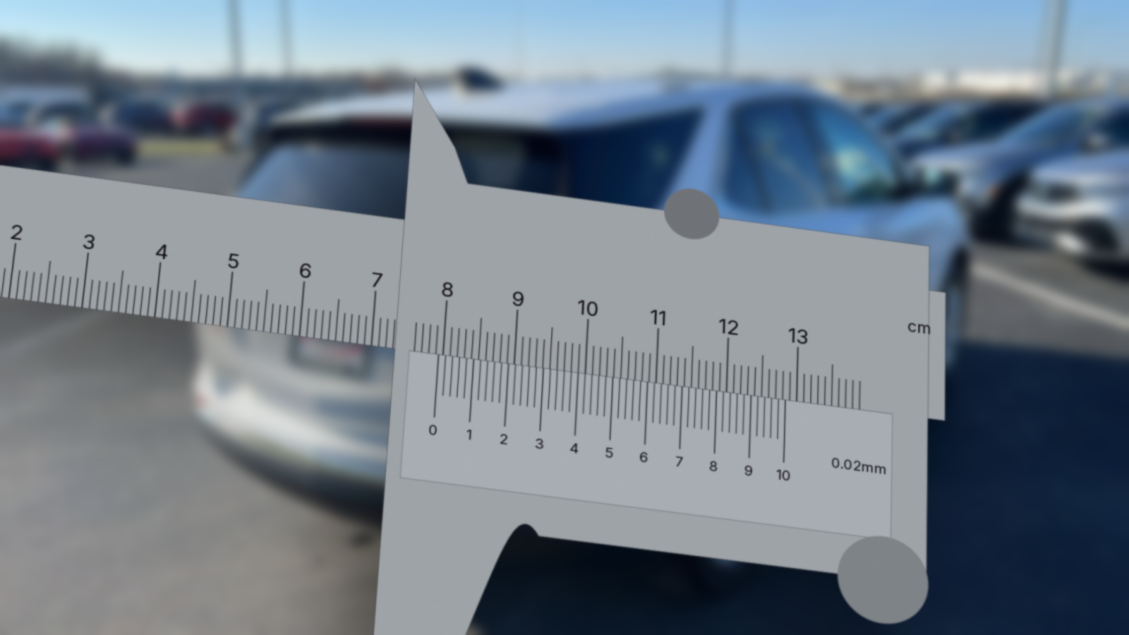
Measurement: 79.4 mm
